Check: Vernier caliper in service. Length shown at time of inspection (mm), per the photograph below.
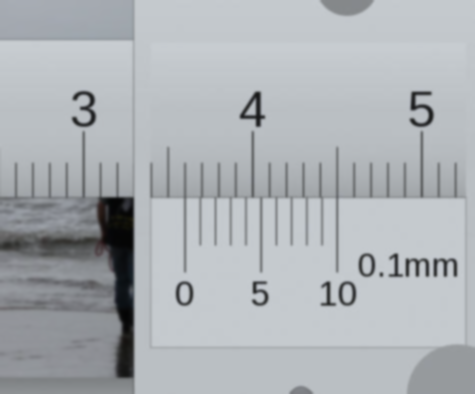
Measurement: 36.0 mm
